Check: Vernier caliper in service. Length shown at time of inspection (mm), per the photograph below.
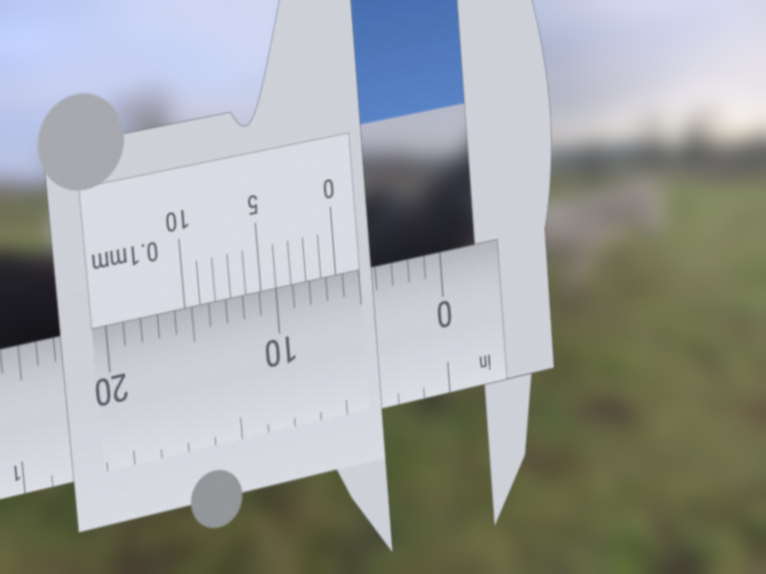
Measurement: 6.4 mm
